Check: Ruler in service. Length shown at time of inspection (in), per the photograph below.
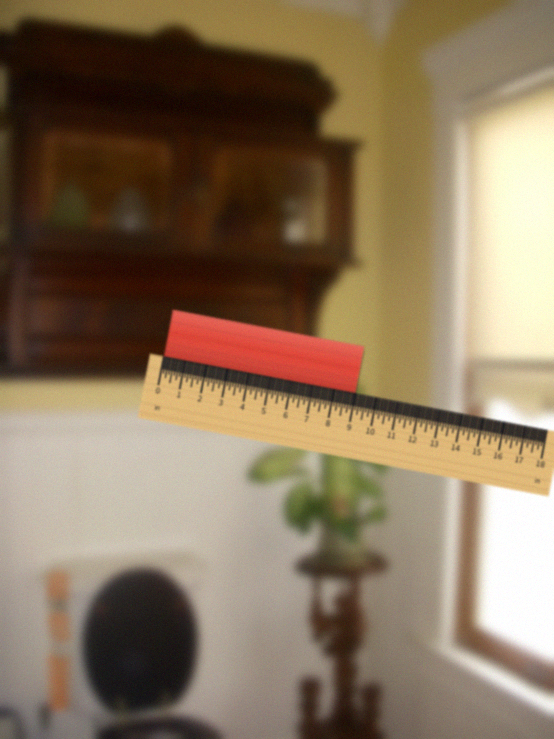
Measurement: 9 in
